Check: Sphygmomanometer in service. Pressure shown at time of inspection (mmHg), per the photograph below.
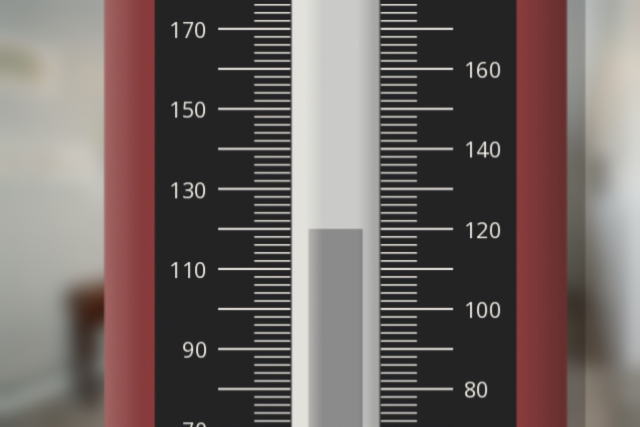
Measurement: 120 mmHg
